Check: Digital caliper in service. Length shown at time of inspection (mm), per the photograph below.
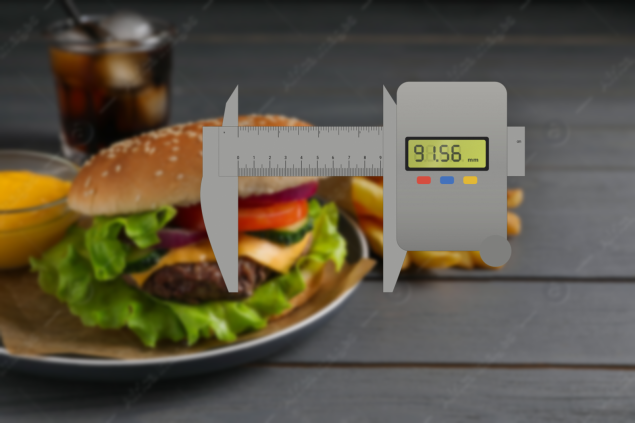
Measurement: 91.56 mm
